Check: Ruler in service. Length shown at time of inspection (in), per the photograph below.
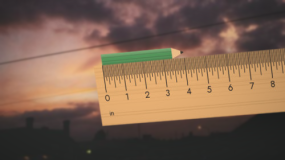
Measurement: 4 in
